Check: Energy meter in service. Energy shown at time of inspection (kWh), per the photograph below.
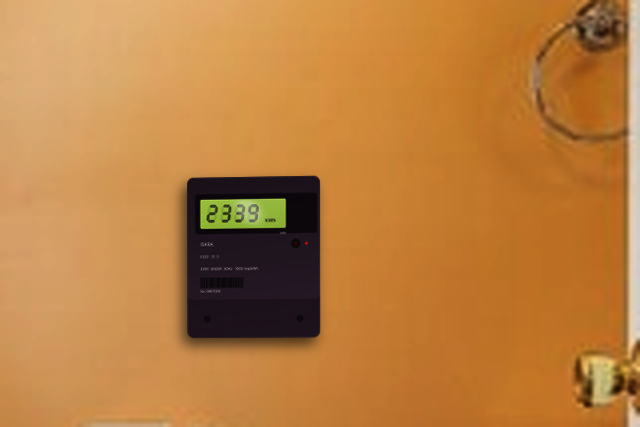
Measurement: 2339 kWh
